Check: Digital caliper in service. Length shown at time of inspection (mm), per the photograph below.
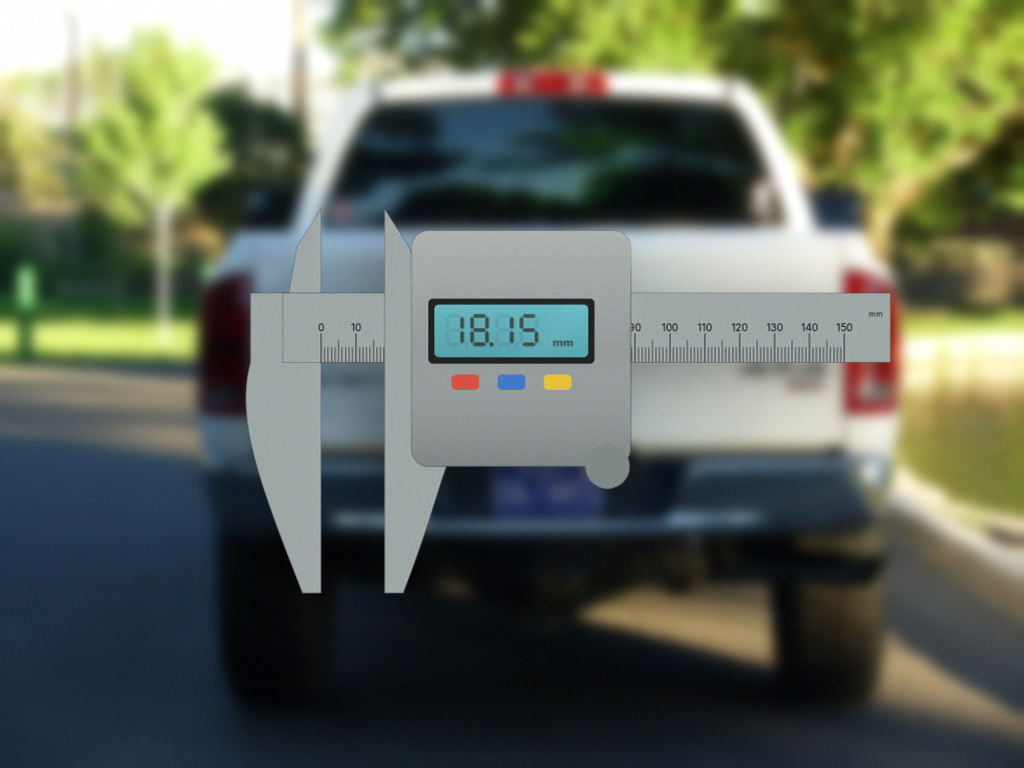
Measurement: 18.15 mm
